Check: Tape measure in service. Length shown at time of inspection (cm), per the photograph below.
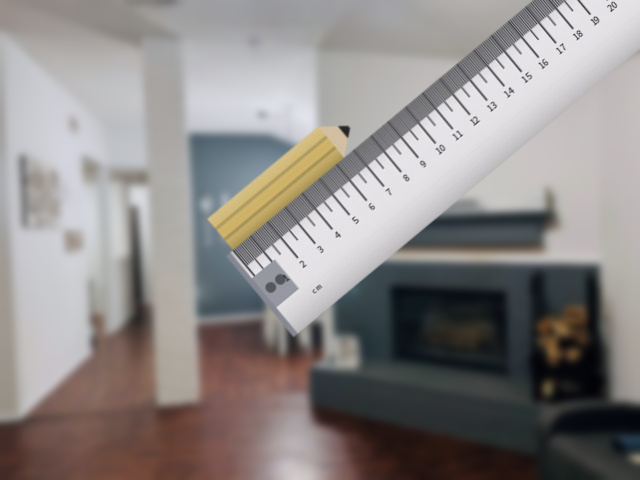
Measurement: 7.5 cm
